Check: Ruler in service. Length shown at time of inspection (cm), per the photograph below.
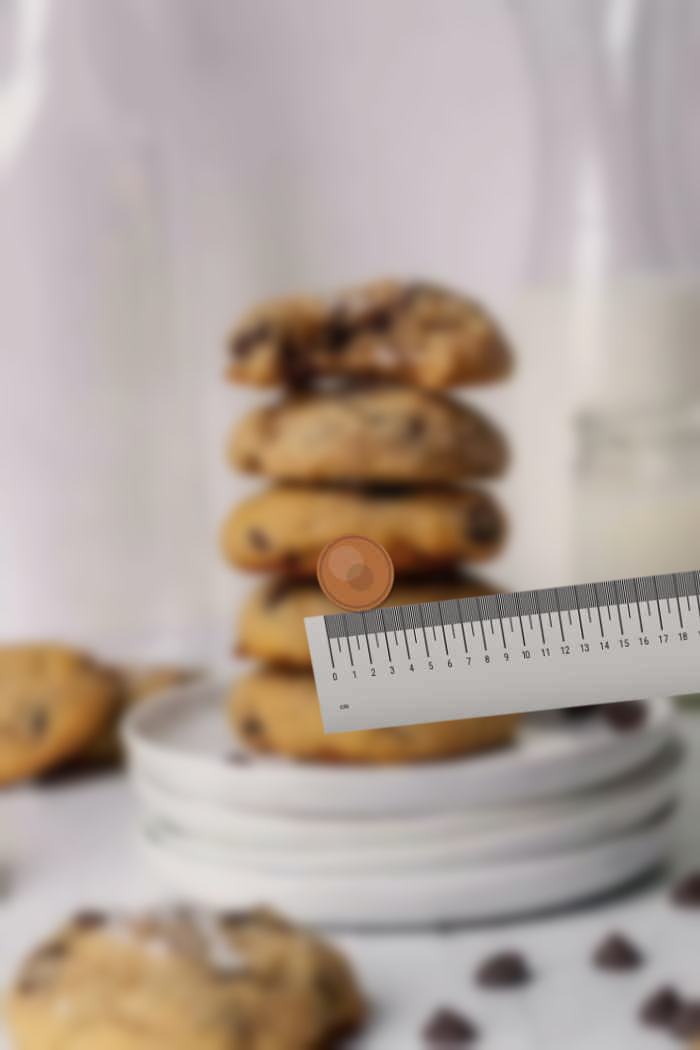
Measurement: 4 cm
